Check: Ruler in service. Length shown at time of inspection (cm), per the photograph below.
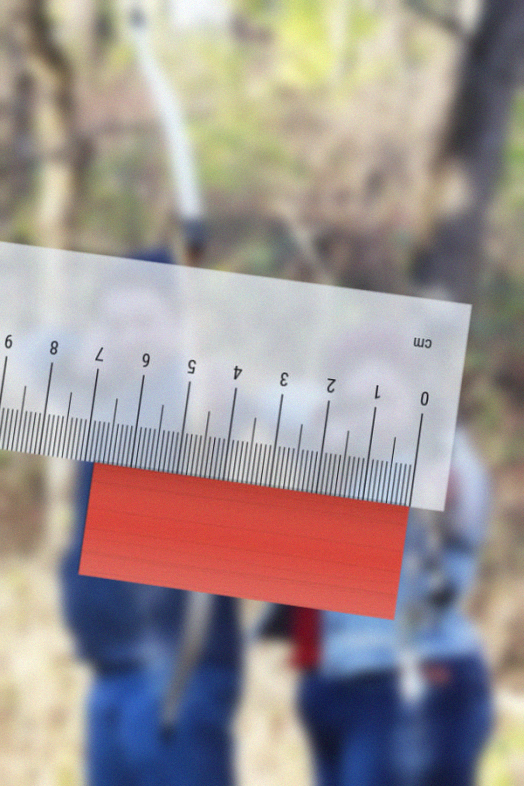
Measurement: 6.8 cm
